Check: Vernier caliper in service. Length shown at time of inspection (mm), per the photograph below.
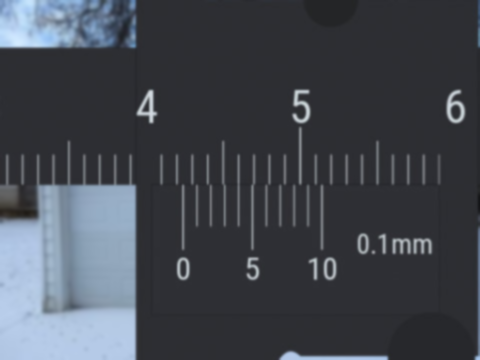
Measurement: 42.4 mm
